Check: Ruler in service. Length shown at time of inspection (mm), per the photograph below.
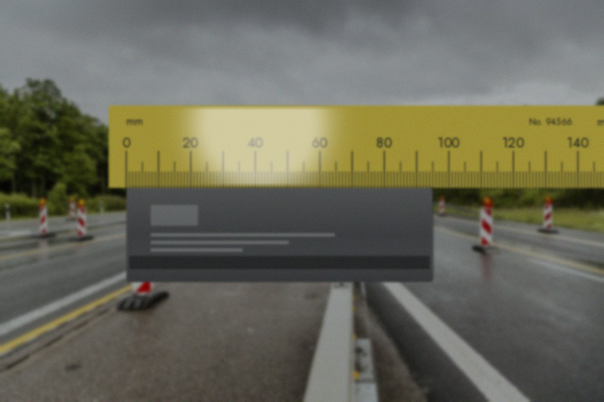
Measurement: 95 mm
